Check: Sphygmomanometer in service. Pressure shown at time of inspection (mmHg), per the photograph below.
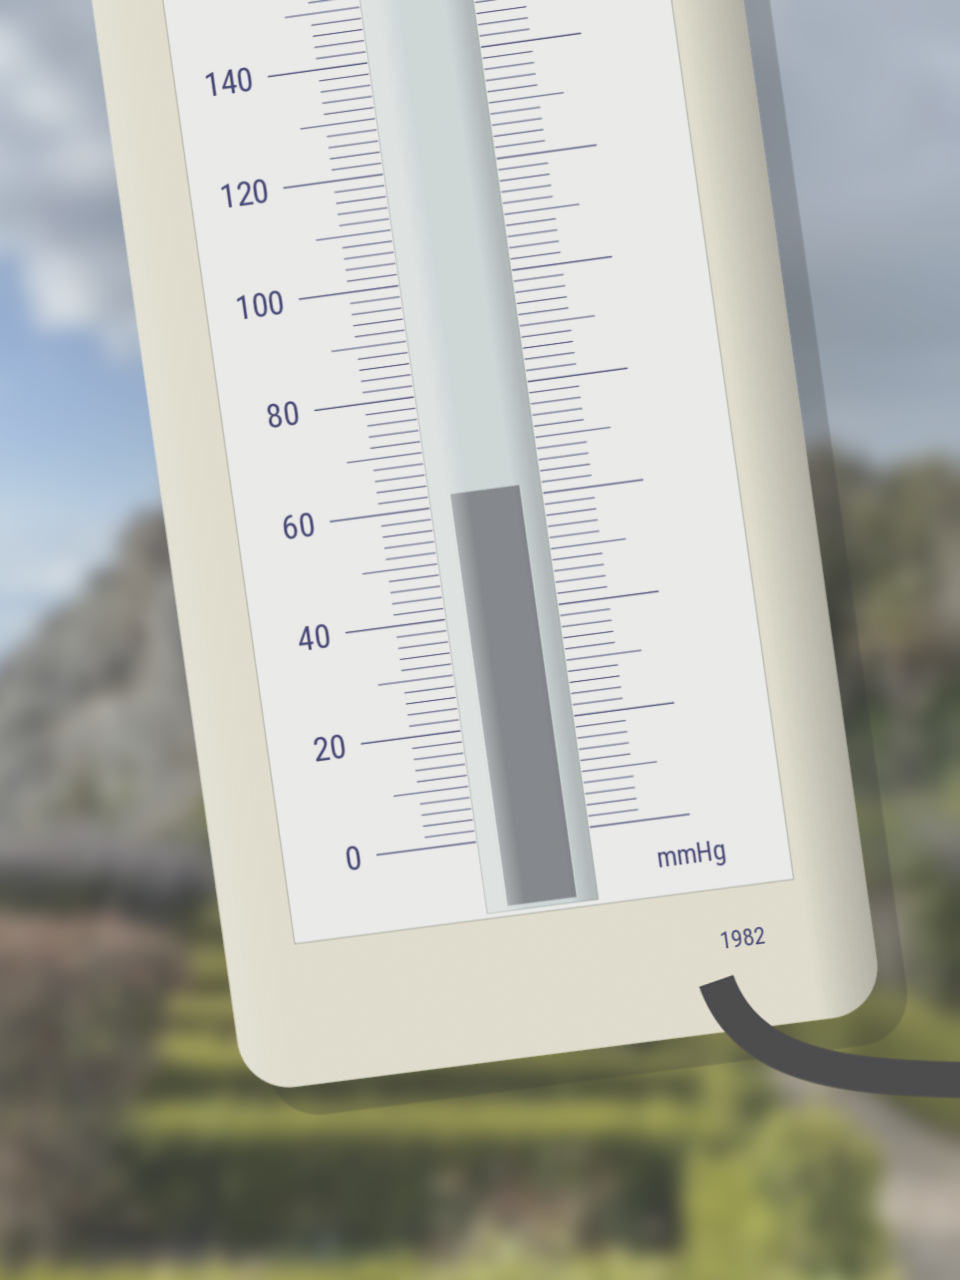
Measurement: 62 mmHg
